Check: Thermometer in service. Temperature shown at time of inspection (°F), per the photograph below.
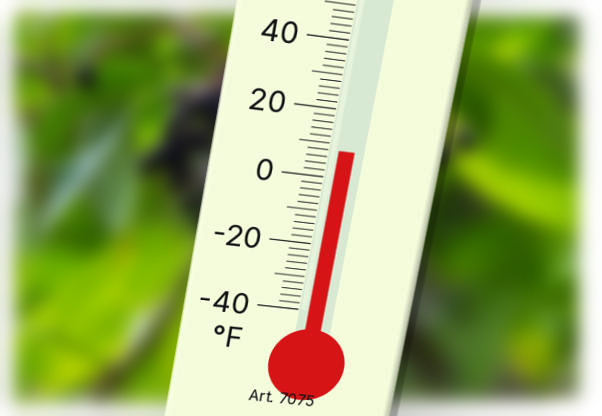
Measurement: 8 °F
